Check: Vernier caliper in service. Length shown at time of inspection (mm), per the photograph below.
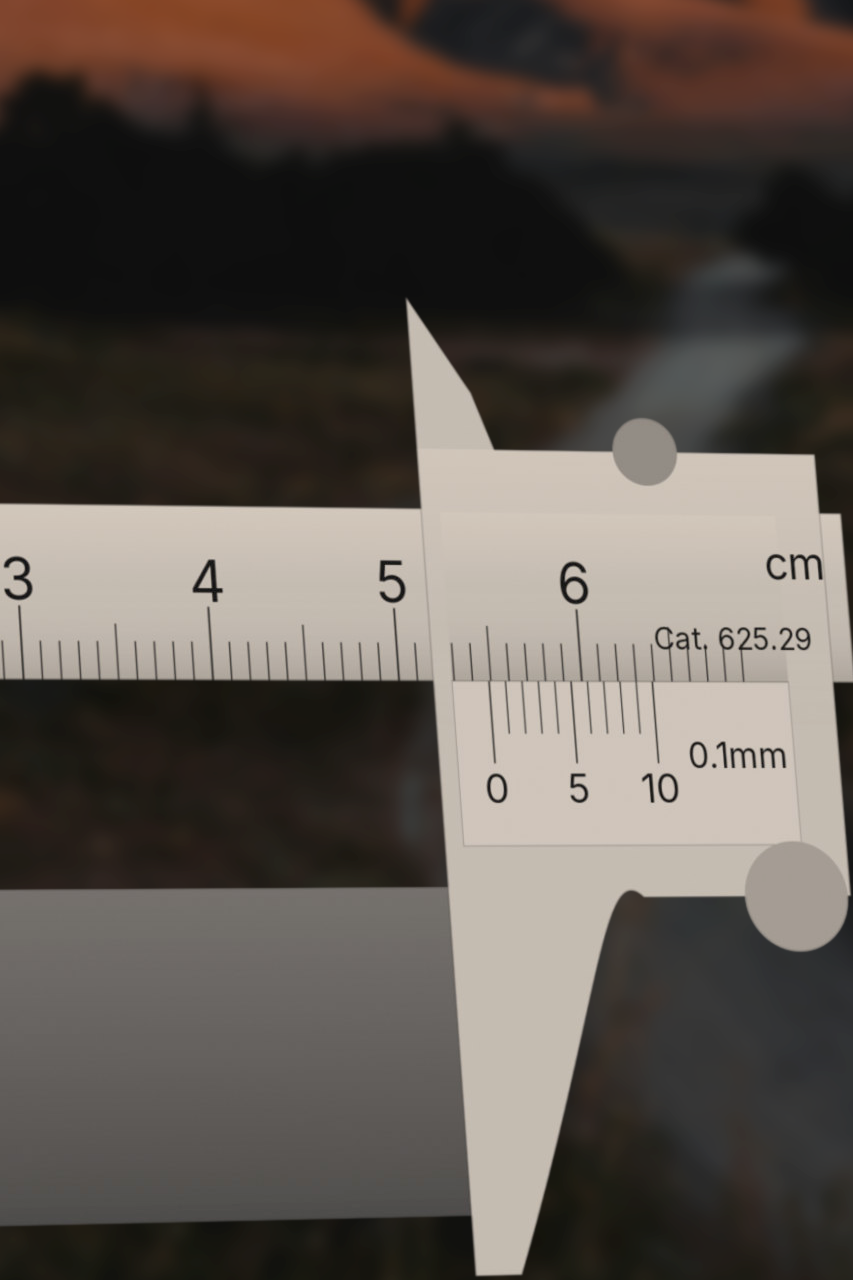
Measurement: 54.9 mm
